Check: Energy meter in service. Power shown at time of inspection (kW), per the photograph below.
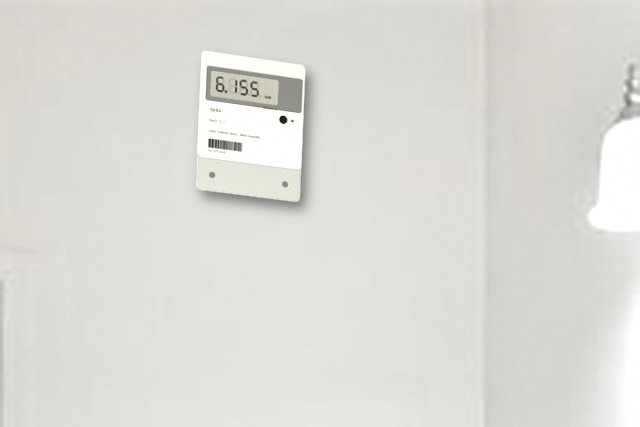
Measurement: 6.155 kW
